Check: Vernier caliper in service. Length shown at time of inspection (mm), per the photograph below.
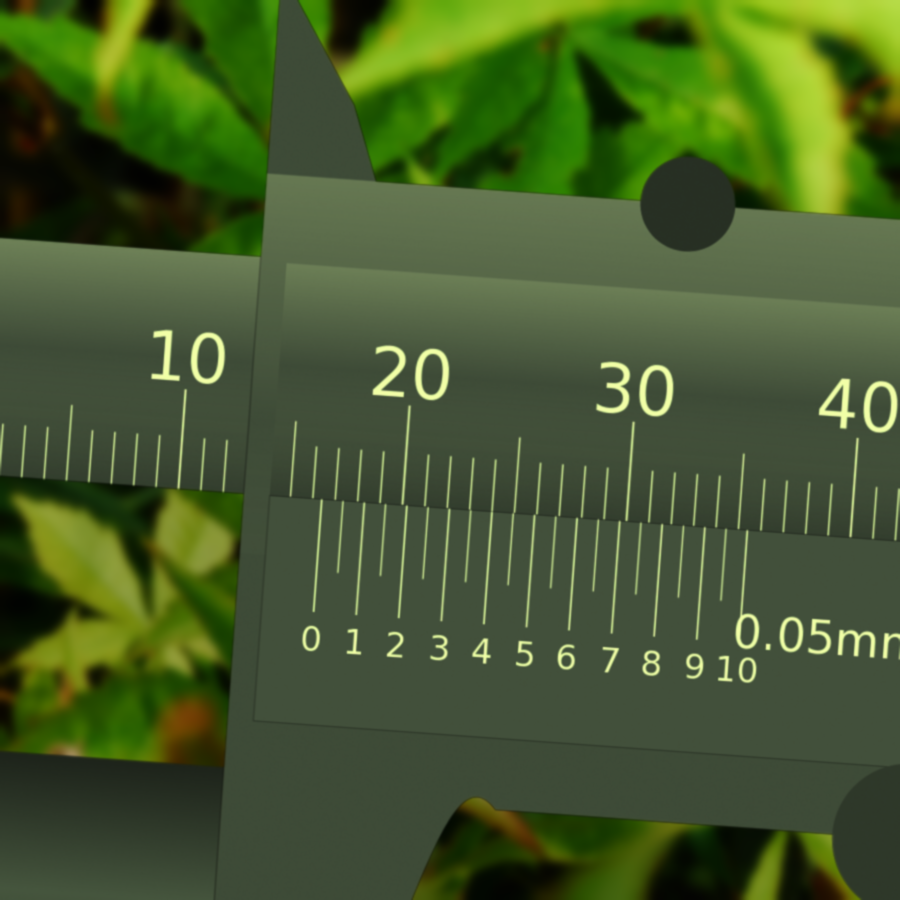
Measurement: 16.4 mm
